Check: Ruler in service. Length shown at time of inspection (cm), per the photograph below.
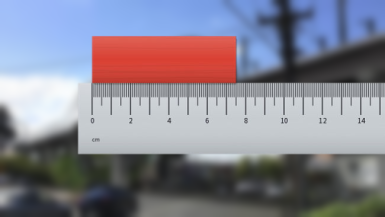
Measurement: 7.5 cm
